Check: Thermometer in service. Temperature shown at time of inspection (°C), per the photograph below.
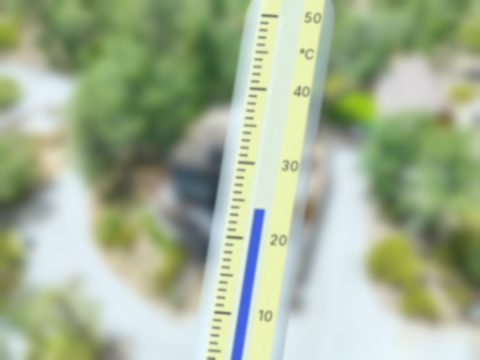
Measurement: 24 °C
